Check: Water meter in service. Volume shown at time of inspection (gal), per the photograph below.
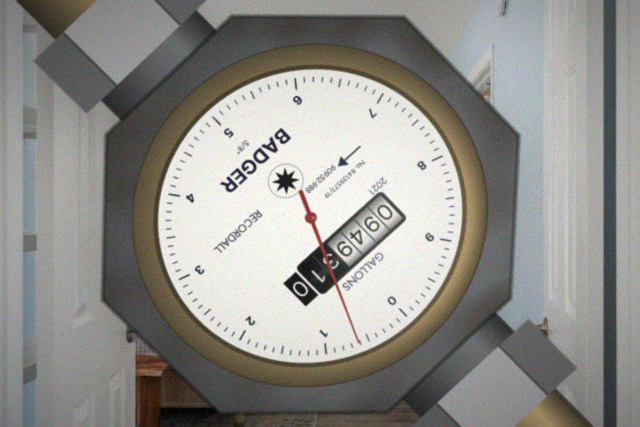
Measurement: 949310.6 gal
